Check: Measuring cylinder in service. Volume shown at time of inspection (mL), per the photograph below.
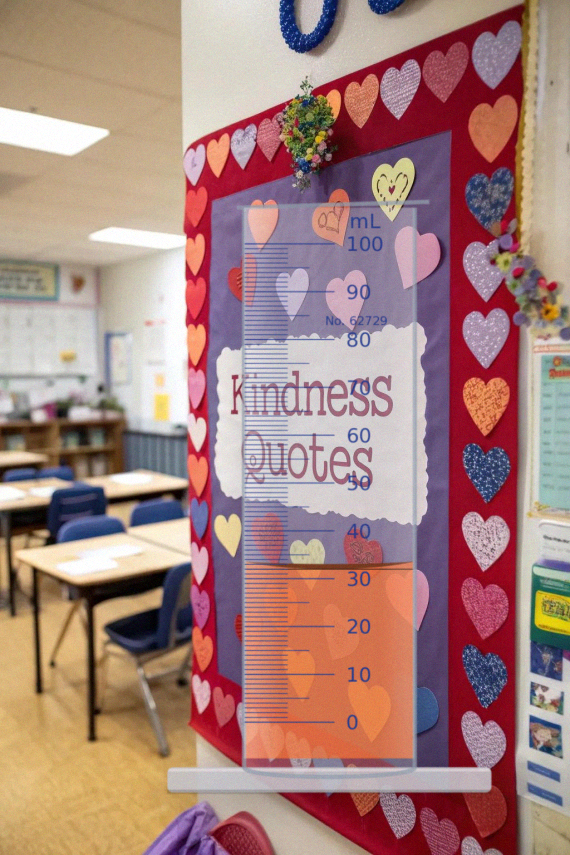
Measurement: 32 mL
